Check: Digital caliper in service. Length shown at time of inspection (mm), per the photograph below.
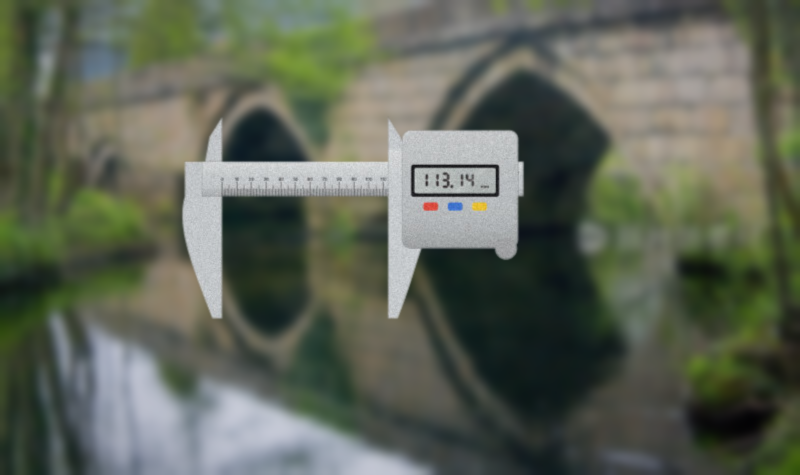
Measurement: 113.14 mm
